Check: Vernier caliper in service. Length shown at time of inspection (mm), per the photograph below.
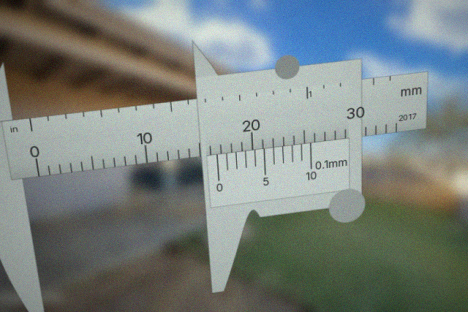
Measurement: 16.6 mm
